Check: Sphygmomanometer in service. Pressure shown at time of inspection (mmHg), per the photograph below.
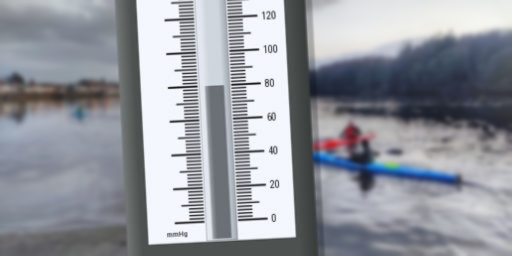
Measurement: 80 mmHg
